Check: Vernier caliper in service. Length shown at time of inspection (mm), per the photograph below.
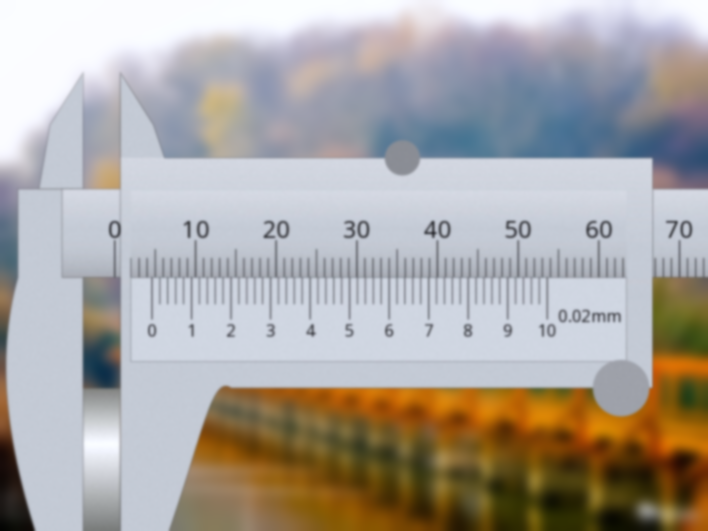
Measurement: 4.6 mm
